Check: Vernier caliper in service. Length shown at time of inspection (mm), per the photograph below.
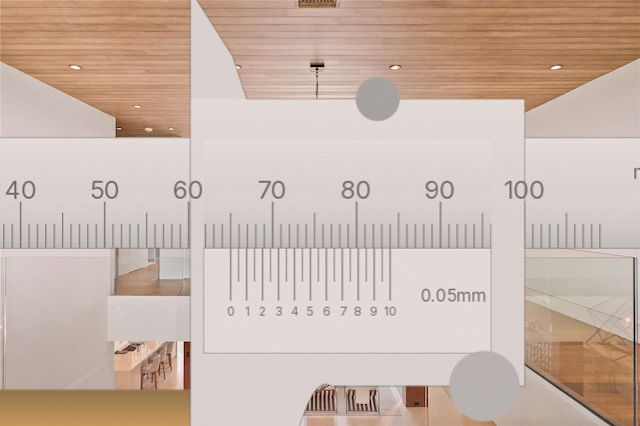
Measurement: 65.0 mm
